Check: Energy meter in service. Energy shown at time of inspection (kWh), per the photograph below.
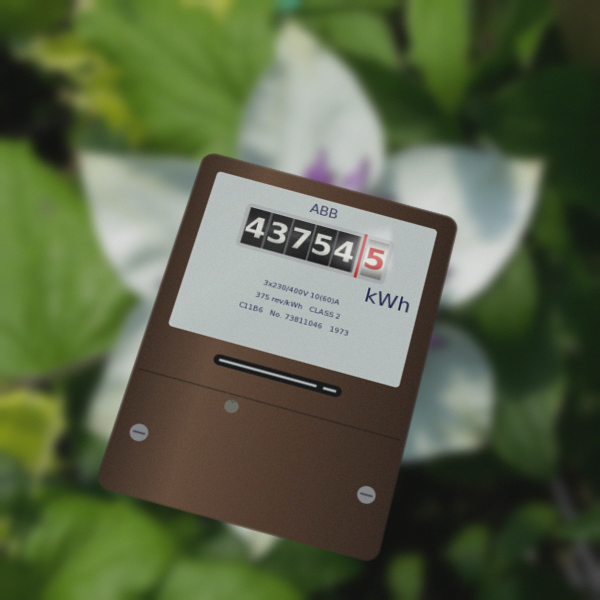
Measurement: 43754.5 kWh
